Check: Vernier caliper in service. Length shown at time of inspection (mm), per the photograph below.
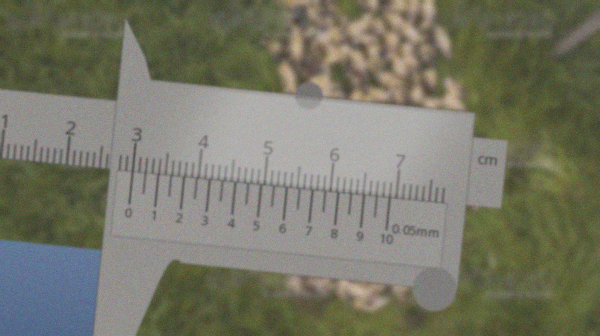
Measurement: 30.0 mm
